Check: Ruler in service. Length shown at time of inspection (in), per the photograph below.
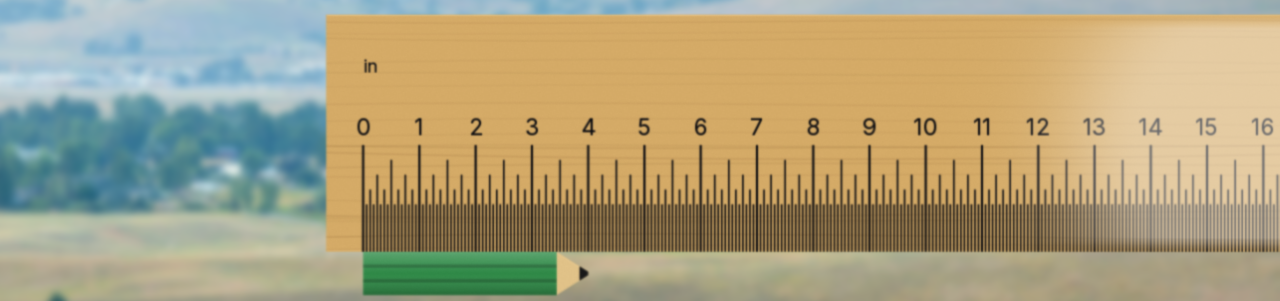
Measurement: 4 in
